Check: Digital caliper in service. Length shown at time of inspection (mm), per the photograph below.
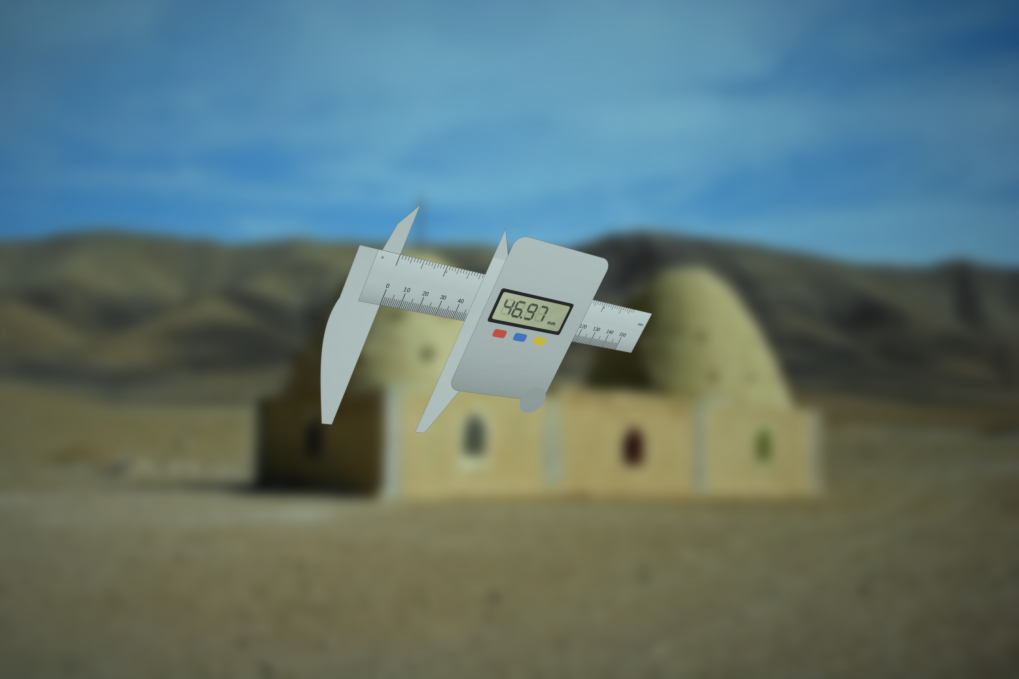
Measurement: 46.97 mm
